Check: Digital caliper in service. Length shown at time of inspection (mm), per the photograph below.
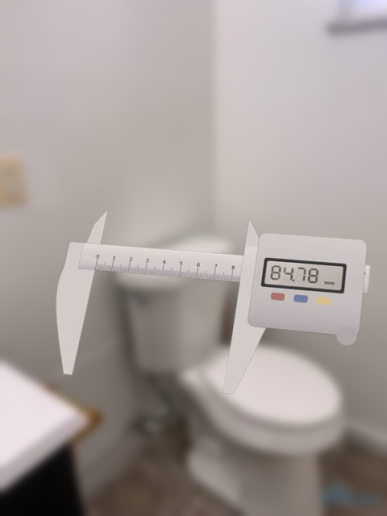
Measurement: 84.78 mm
